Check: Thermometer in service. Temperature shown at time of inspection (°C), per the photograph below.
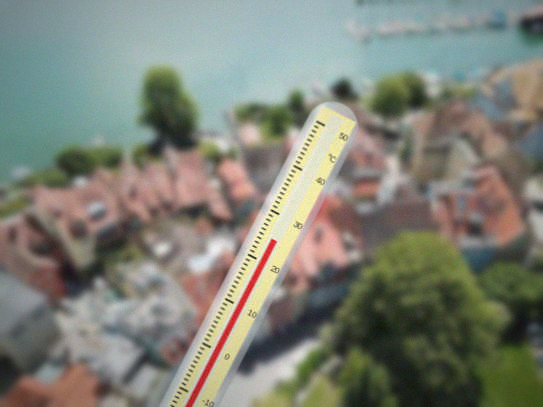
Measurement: 25 °C
